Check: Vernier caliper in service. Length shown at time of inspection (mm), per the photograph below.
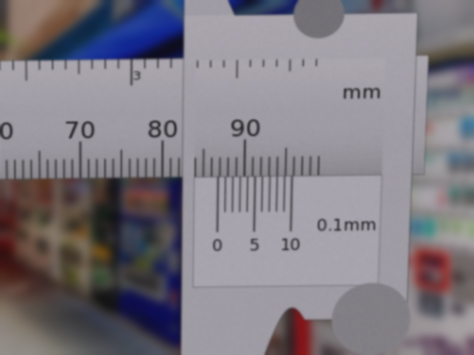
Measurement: 86.8 mm
